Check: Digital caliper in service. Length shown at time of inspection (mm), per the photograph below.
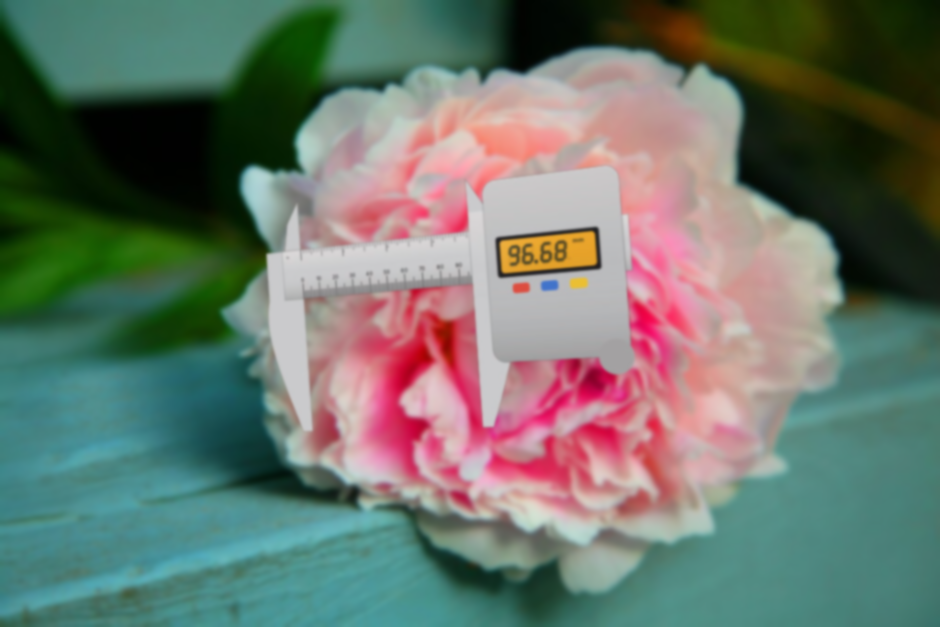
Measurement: 96.68 mm
